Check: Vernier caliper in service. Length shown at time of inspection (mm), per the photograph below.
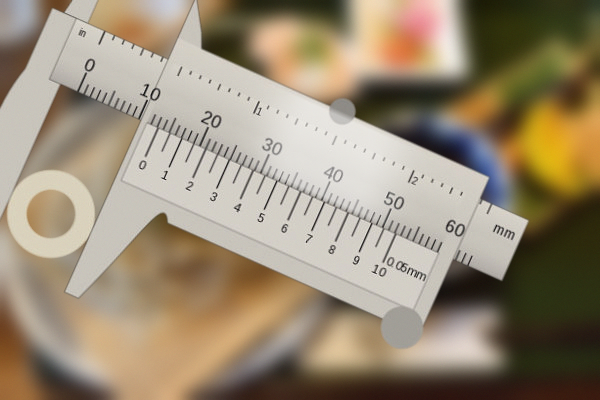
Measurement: 13.2 mm
